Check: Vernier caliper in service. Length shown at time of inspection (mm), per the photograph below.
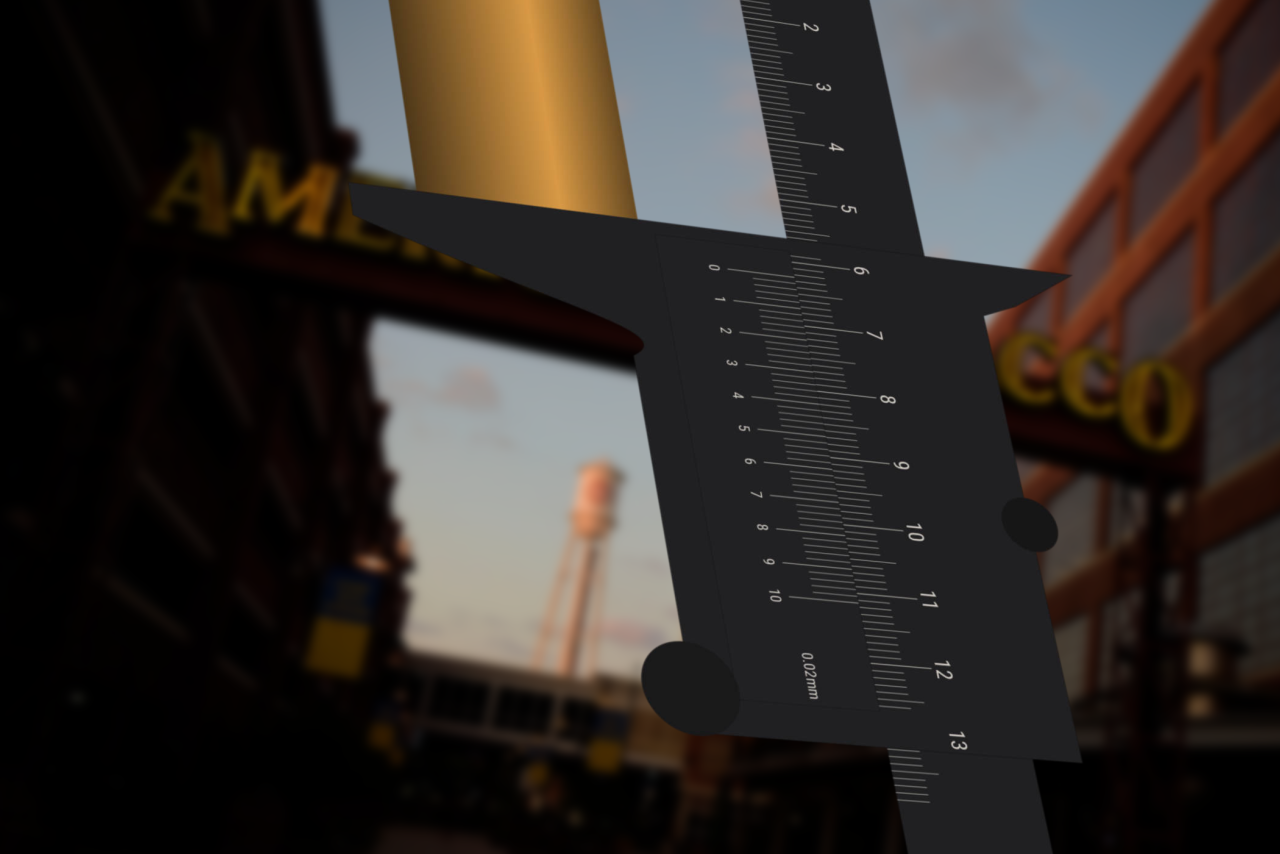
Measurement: 62.4 mm
